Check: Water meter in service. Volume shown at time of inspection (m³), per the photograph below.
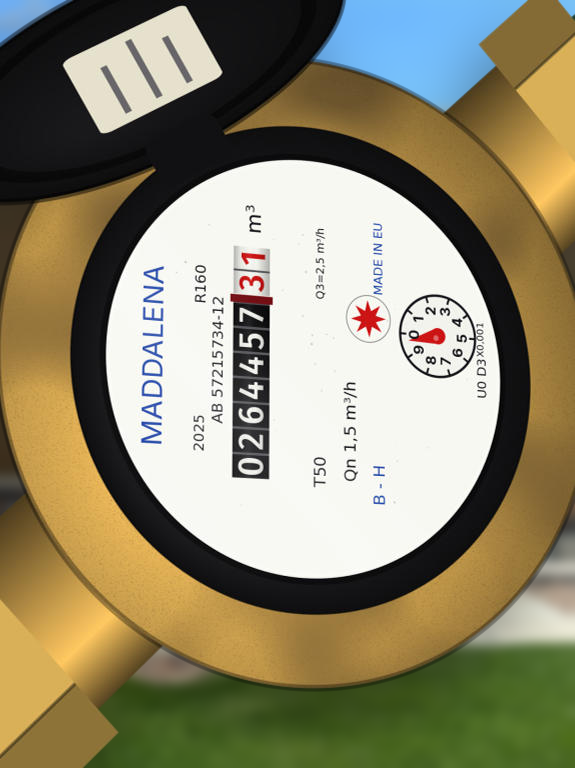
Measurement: 264457.309 m³
